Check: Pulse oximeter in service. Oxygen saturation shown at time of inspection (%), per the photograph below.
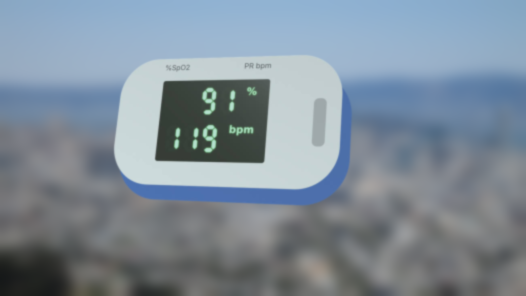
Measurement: 91 %
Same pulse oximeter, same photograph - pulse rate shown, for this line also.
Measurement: 119 bpm
